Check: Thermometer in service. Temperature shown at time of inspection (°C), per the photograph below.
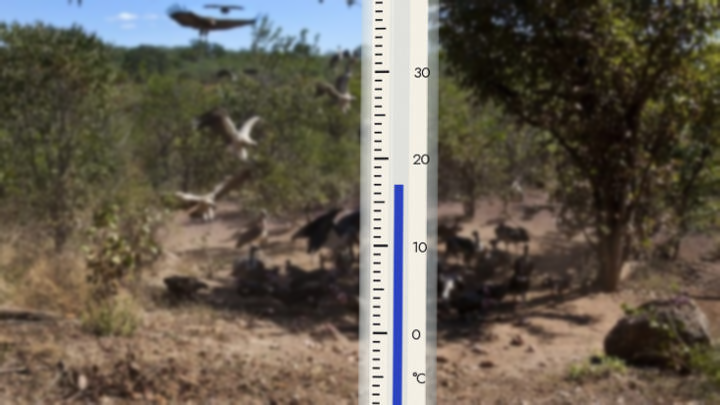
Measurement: 17 °C
